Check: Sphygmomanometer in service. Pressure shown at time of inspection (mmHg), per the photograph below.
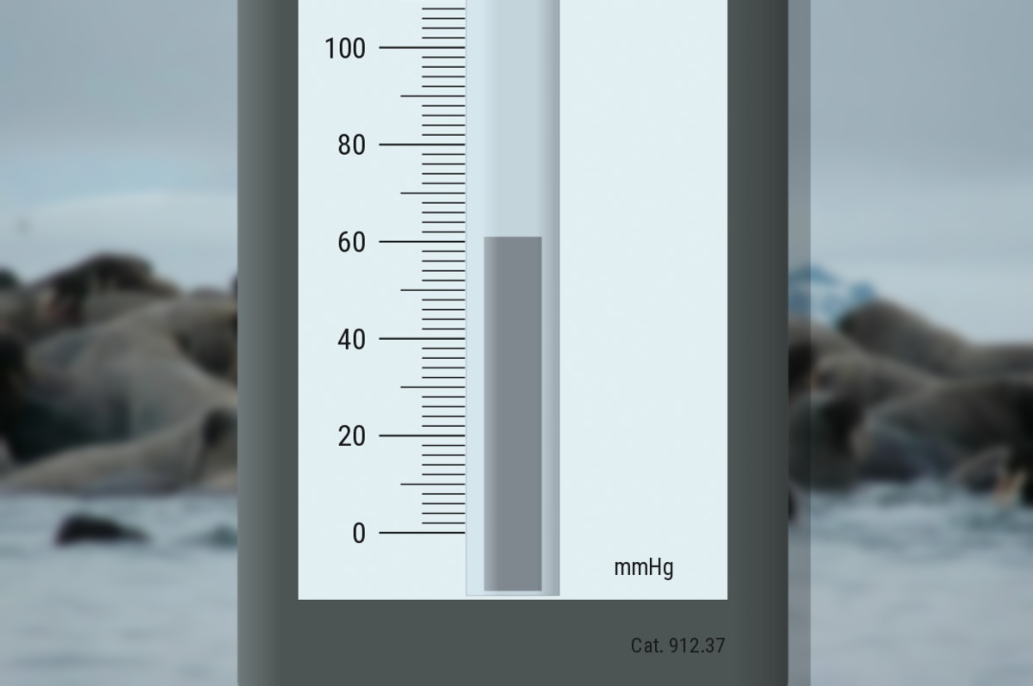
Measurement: 61 mmHg
